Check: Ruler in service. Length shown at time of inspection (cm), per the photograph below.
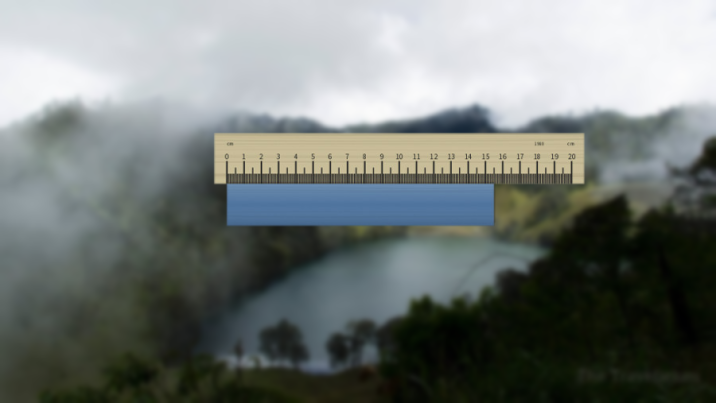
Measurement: 15.5 cm
